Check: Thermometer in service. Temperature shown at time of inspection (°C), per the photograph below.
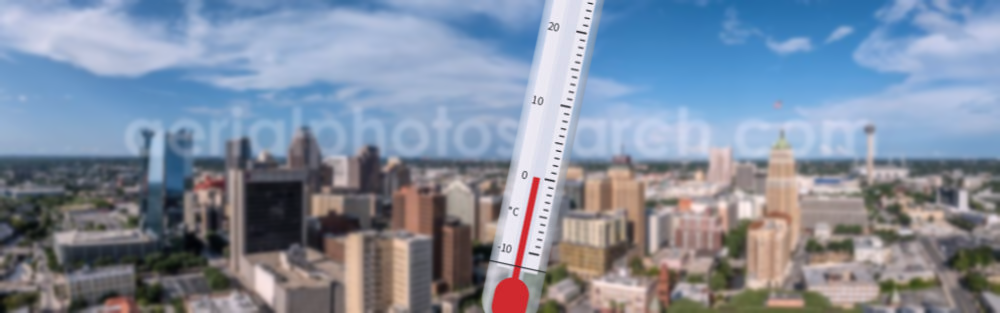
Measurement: 0 °C
